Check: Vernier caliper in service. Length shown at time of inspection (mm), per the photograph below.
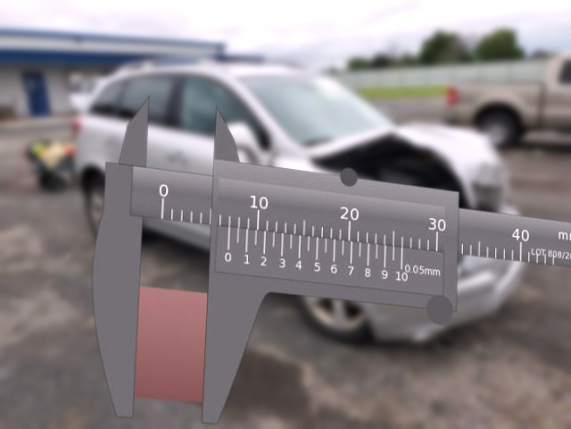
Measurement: 7.0 mm
